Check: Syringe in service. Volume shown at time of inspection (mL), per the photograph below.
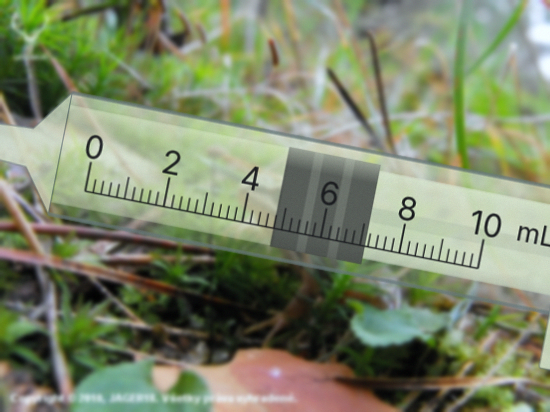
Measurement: 4.8 mL
